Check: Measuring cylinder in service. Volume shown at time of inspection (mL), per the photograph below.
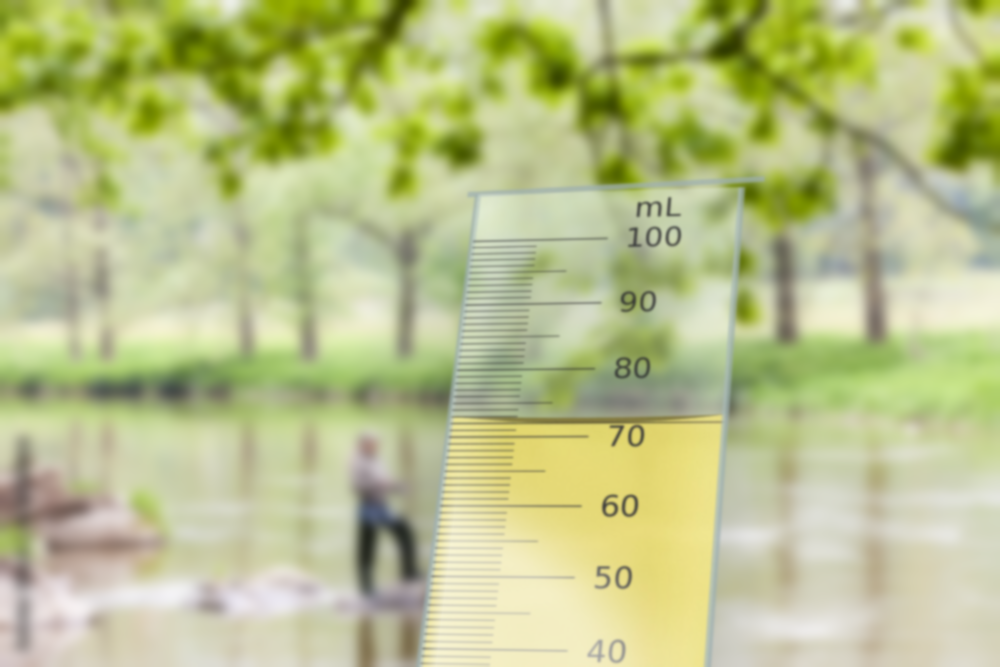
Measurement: 72 mL
